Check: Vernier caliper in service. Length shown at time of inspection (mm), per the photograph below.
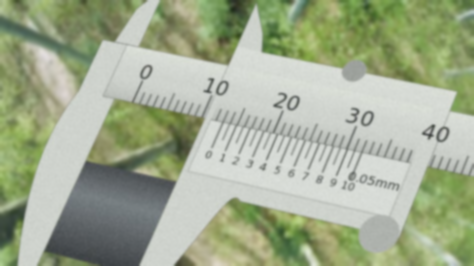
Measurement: 13.0 mm
